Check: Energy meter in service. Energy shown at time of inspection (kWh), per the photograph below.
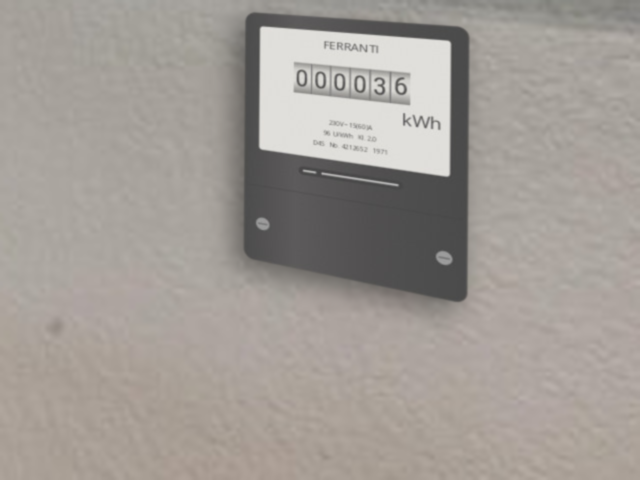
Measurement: 36 kWh
